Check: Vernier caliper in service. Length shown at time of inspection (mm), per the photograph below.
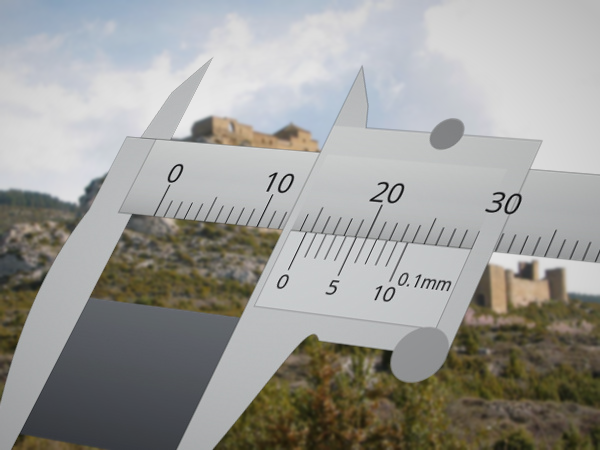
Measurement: 14.6 mm
